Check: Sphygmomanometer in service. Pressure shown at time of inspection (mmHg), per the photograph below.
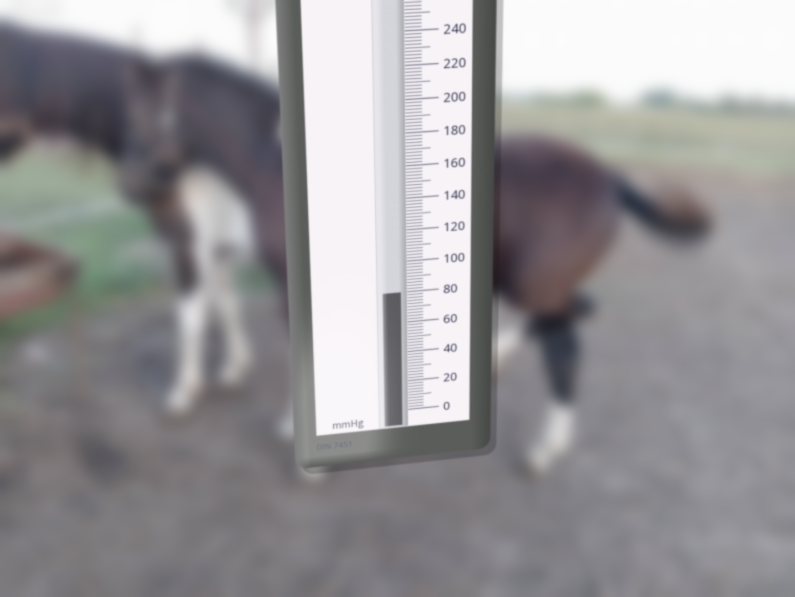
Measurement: 80 mmHg
